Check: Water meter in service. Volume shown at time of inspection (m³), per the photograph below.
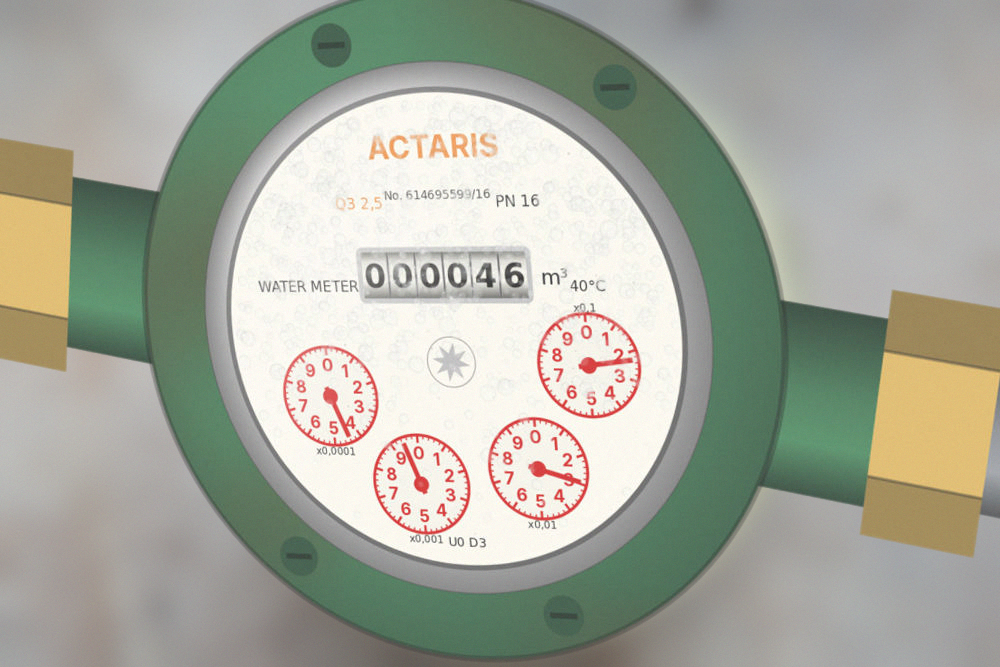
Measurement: 46.2294 m³
